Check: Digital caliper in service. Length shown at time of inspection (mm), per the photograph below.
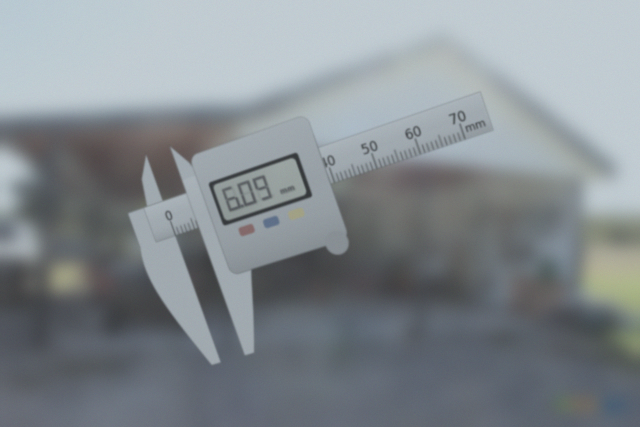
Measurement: 6.09 mm
